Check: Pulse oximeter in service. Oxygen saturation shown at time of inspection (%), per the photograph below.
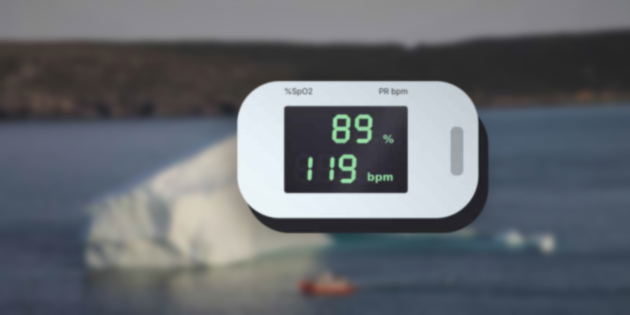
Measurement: 89 %
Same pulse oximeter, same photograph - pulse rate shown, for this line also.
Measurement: 119 bpm
